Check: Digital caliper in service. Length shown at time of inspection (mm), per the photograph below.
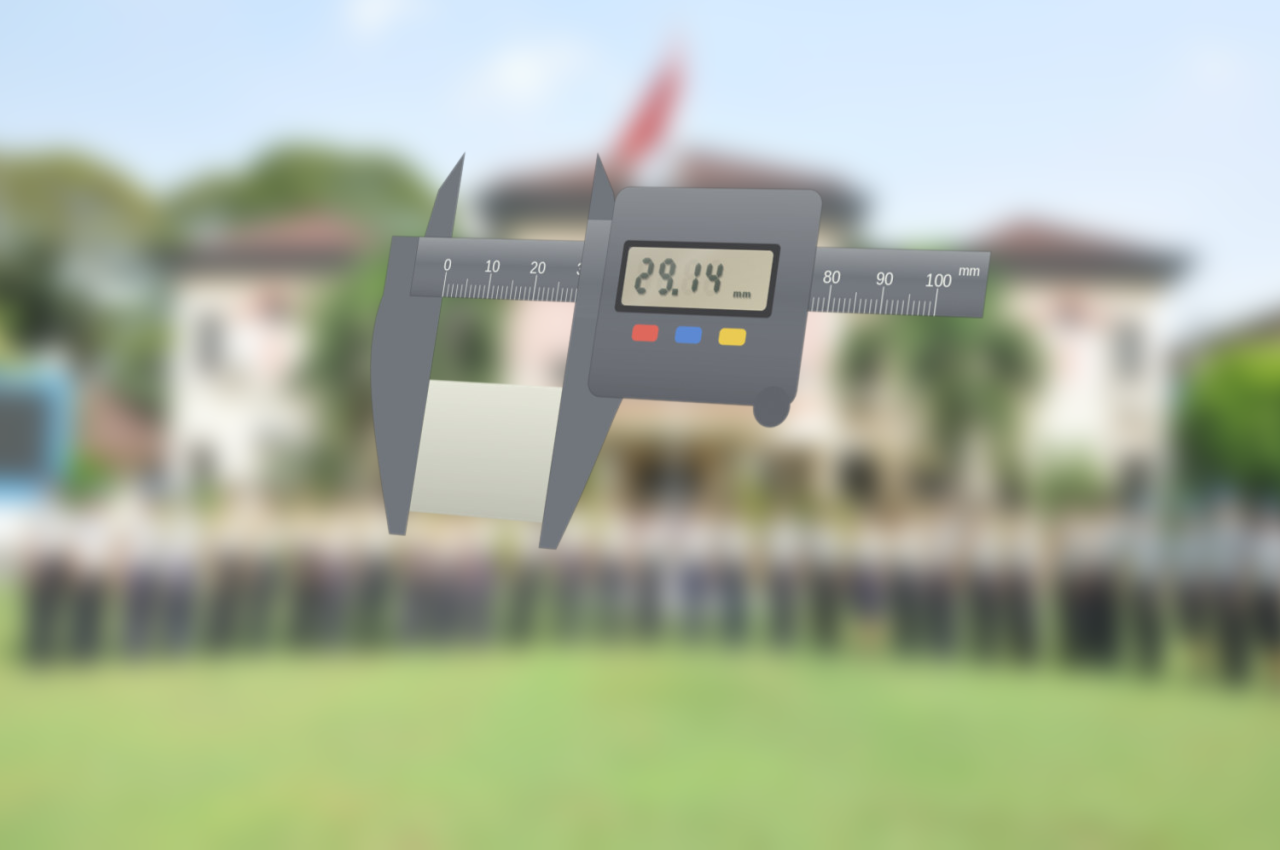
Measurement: 29.14 mm
